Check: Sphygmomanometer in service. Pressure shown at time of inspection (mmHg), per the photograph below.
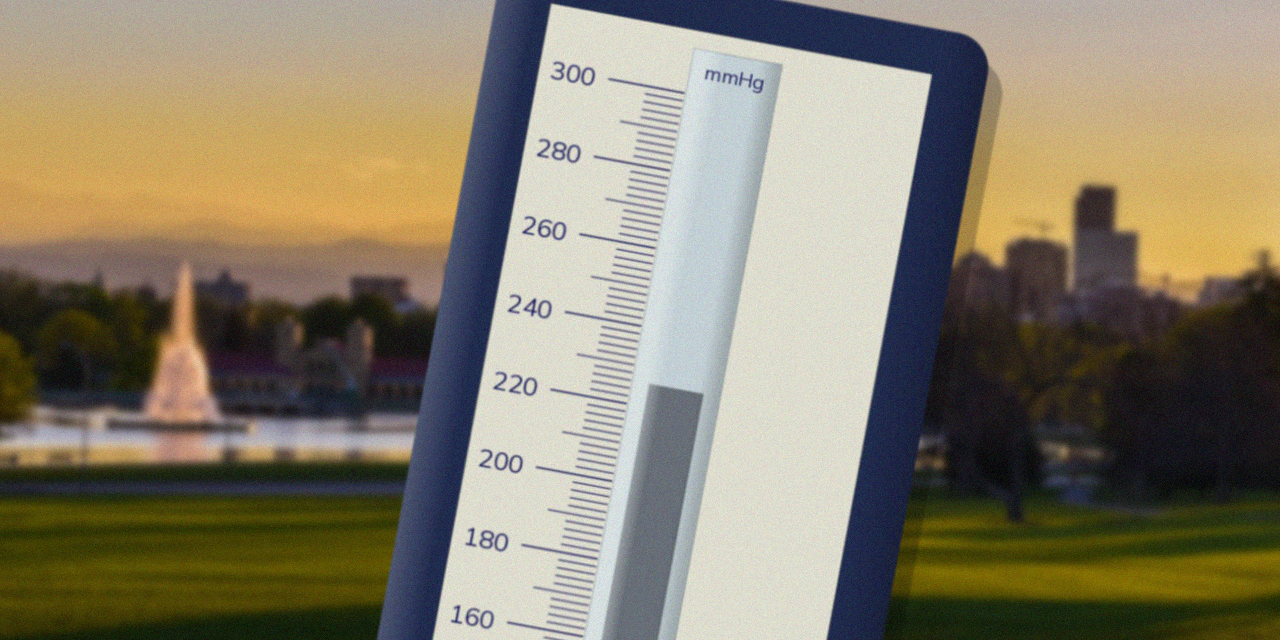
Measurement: 226 mmHg
